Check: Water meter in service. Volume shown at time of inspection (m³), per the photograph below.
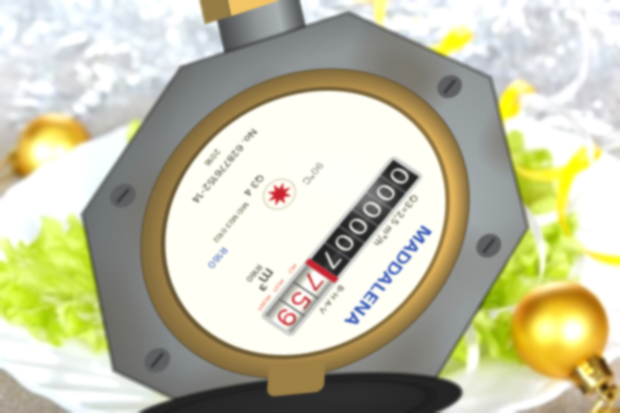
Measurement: 7.759 m³
